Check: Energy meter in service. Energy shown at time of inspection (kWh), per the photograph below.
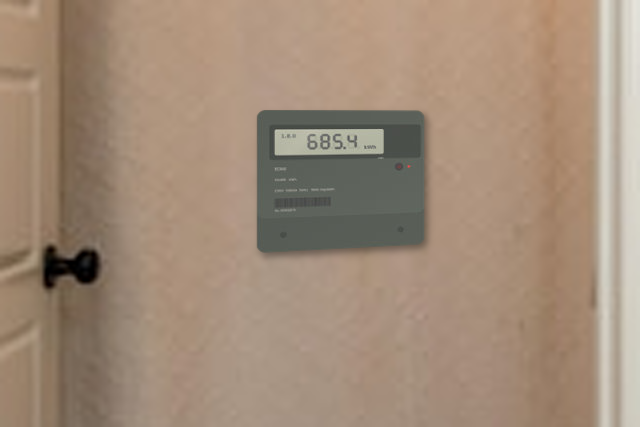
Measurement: 685.4 kWh
